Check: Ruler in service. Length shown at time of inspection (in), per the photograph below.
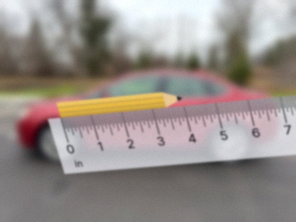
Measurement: 4 in
